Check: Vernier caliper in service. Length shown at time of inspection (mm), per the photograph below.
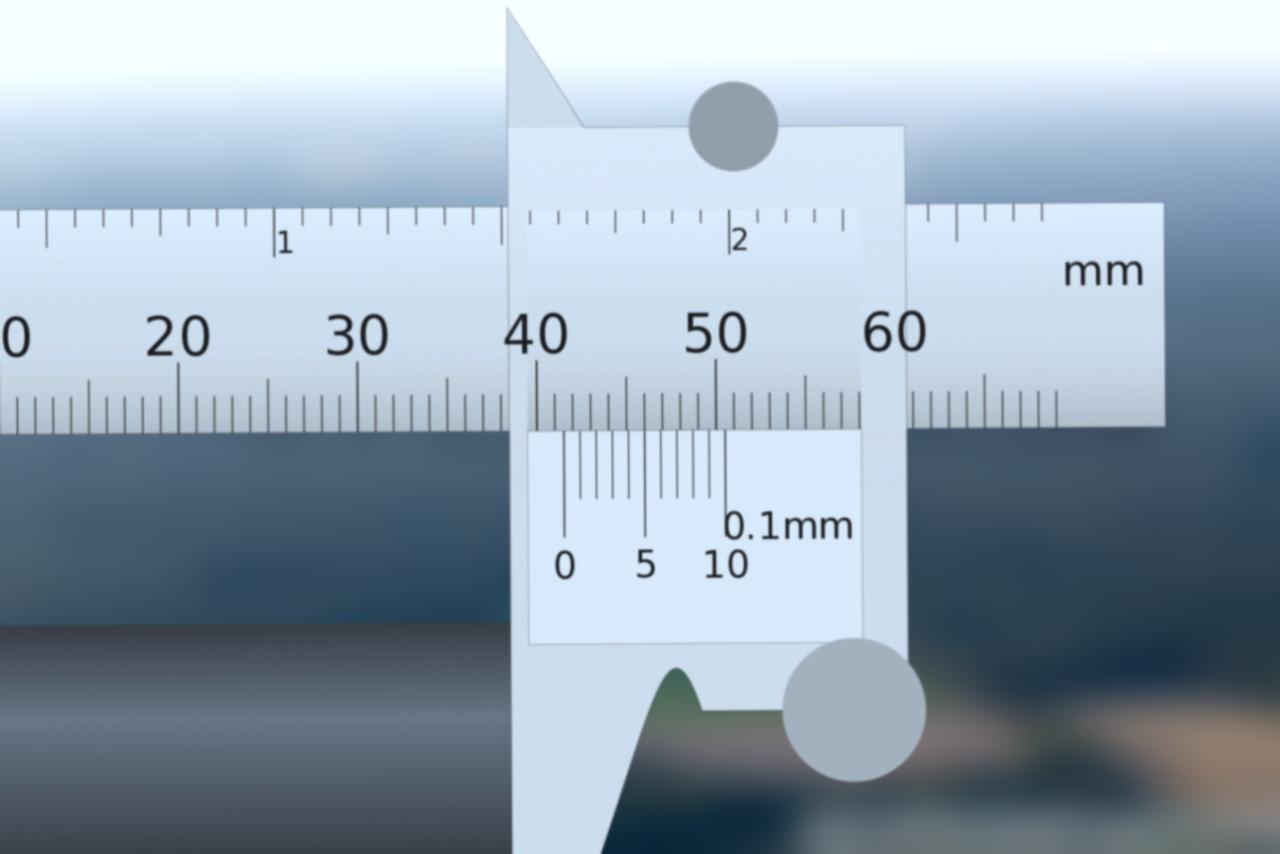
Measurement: 41.5 mm
